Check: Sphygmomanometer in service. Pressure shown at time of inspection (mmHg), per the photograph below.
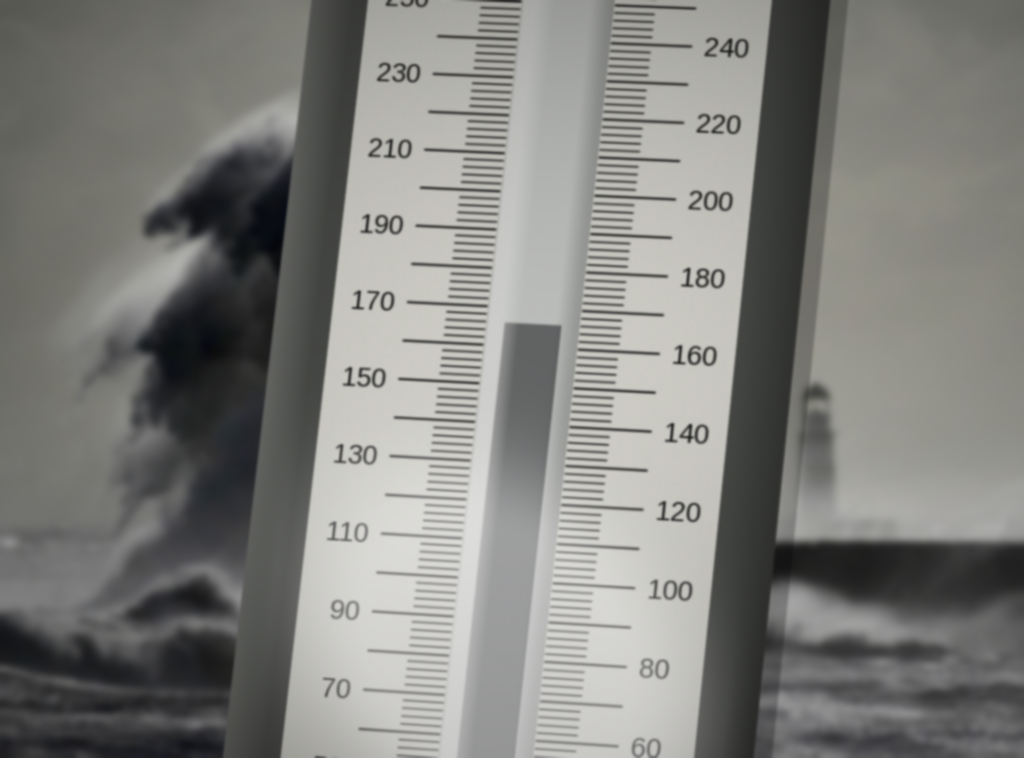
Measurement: 166 mmHg
